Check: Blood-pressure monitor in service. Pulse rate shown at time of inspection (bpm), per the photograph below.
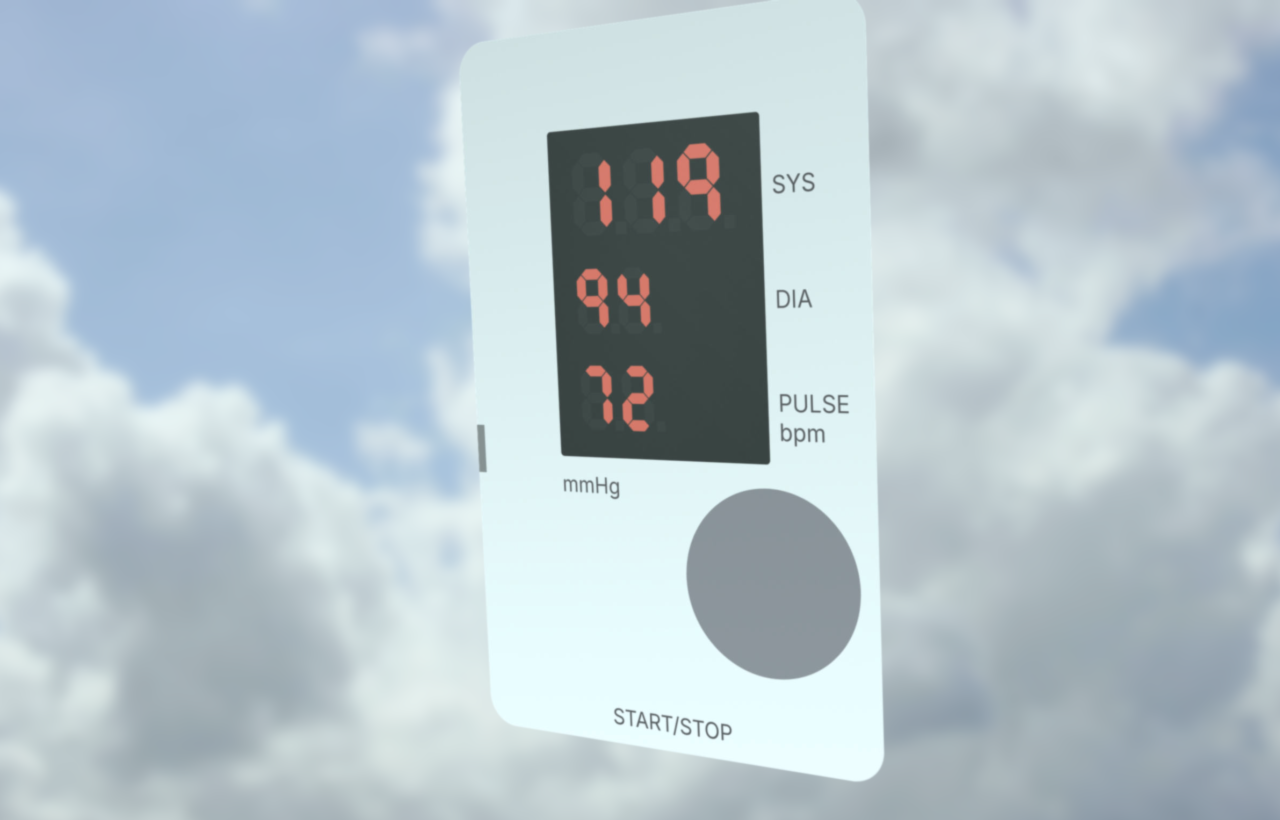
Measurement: 72 bpm
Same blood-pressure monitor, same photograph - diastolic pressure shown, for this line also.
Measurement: 94 mmHg
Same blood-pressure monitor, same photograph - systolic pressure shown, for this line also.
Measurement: 119 mmHg
